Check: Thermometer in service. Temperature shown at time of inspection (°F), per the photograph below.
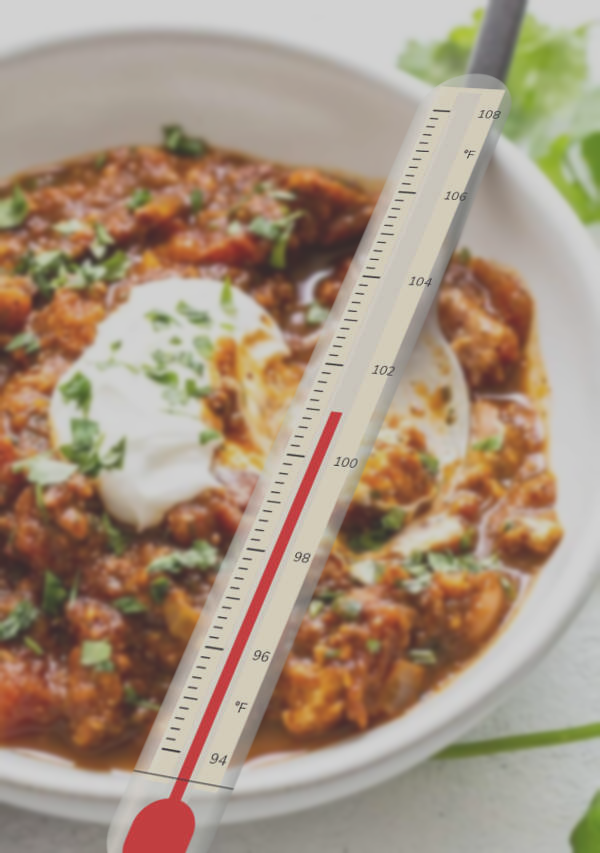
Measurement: 101 °F
